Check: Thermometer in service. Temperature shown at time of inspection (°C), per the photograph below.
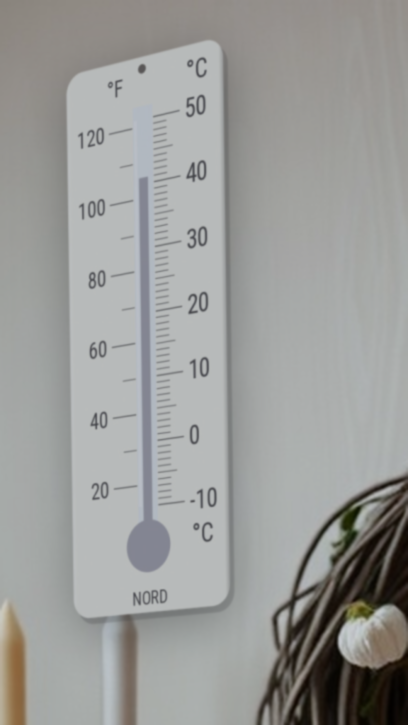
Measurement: 41 °C
